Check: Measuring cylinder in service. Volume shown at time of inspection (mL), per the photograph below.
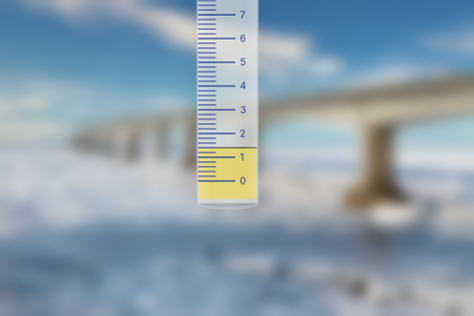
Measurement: 1.4 mL
